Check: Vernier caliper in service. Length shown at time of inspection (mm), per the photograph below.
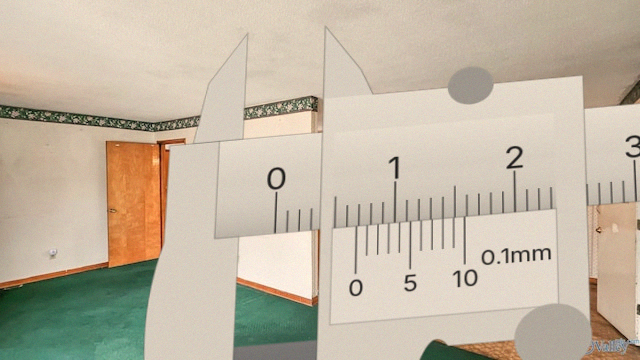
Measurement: 6.8 mm
